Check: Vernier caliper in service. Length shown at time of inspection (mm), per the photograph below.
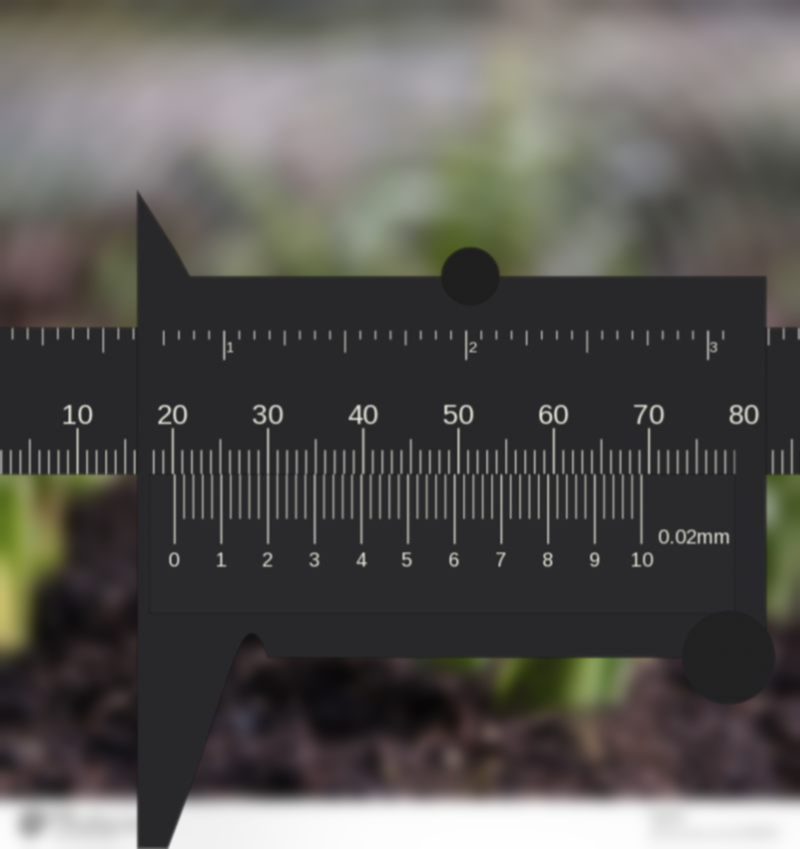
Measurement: 20.2 mm
